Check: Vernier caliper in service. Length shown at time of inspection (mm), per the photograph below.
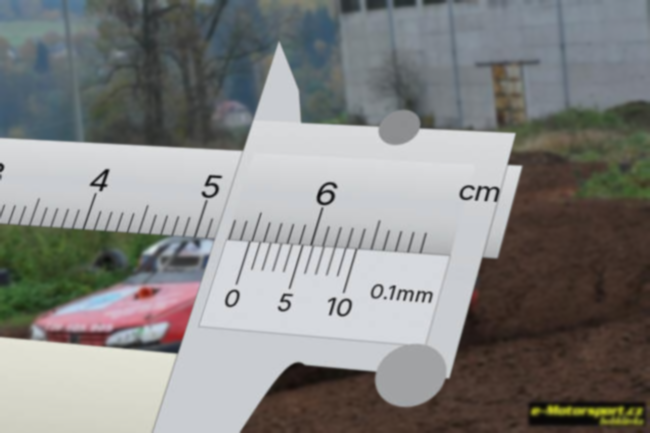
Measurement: 54.8 mm
